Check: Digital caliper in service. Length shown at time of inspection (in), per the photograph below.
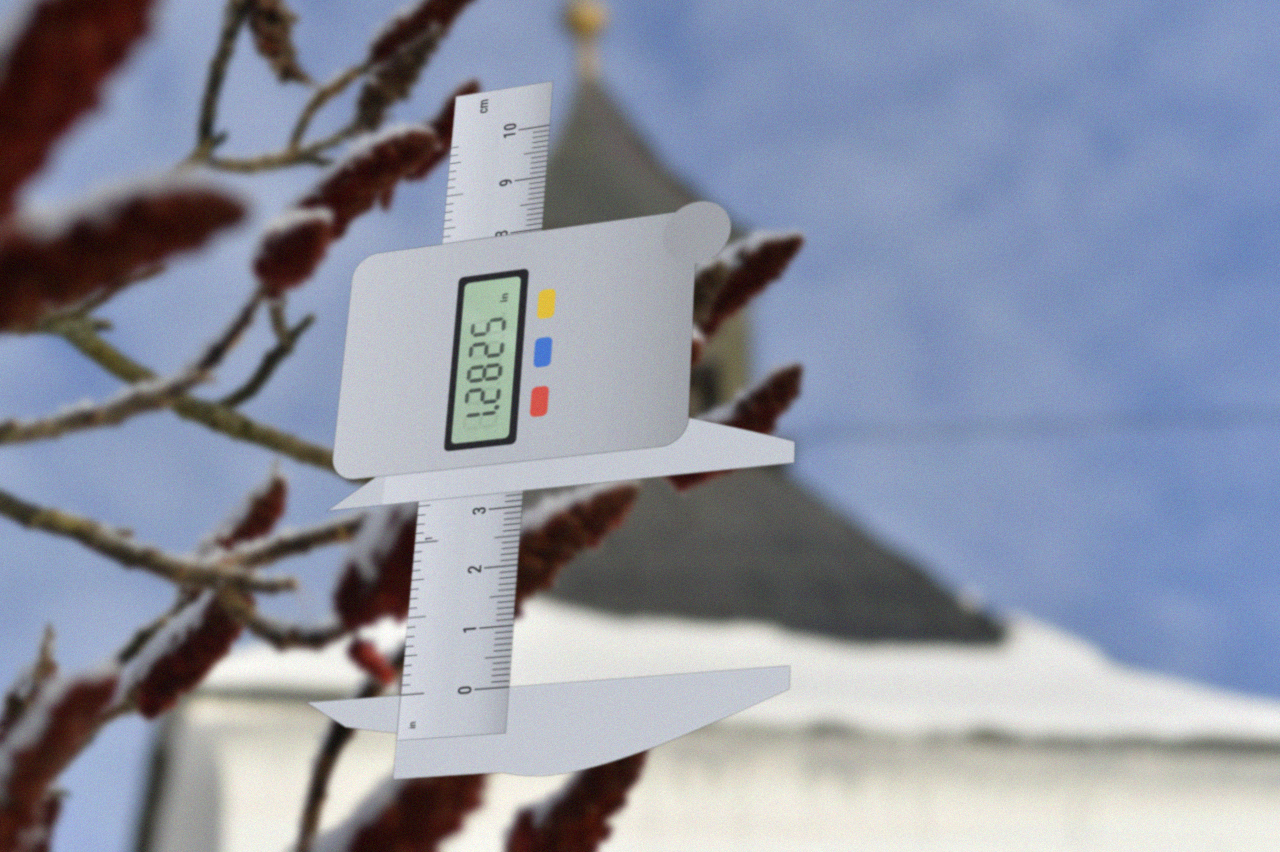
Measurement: 1.2825 in
